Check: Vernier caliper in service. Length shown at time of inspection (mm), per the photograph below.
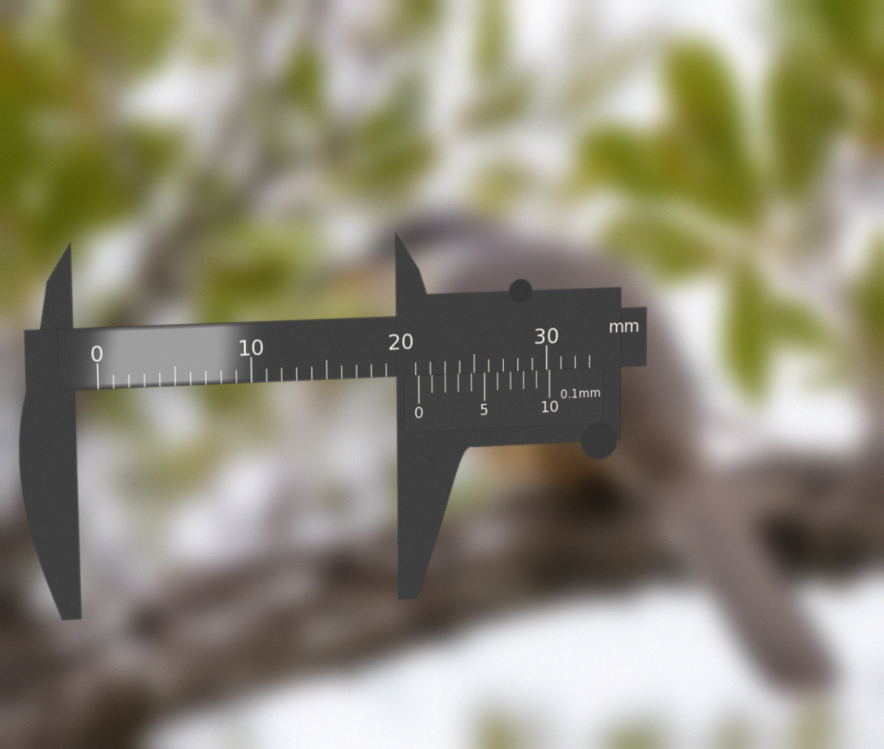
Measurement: 21.2 mm
